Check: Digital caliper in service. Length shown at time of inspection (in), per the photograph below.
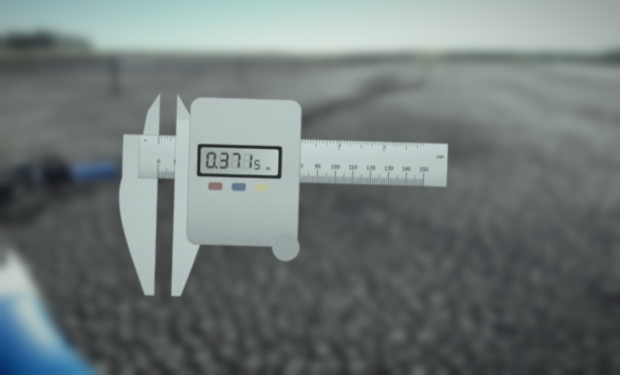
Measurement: 0.3715 in
